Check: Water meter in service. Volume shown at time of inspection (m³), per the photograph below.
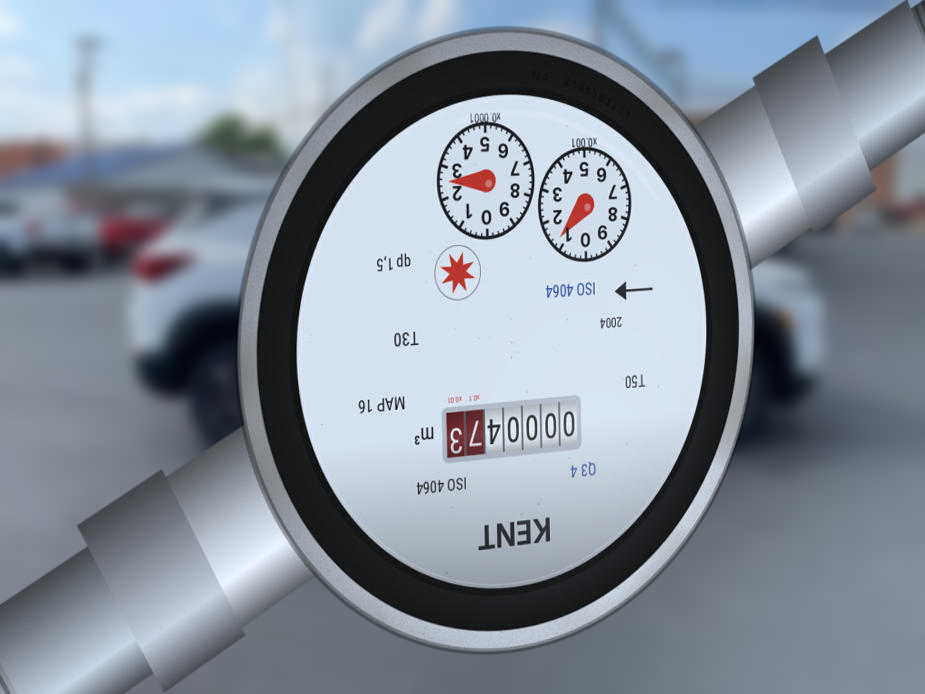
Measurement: 4.7312 m³
